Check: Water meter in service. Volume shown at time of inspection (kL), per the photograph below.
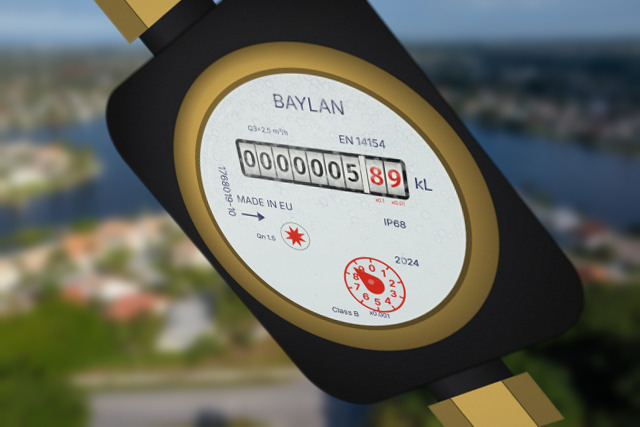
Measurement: 5.898 kL
